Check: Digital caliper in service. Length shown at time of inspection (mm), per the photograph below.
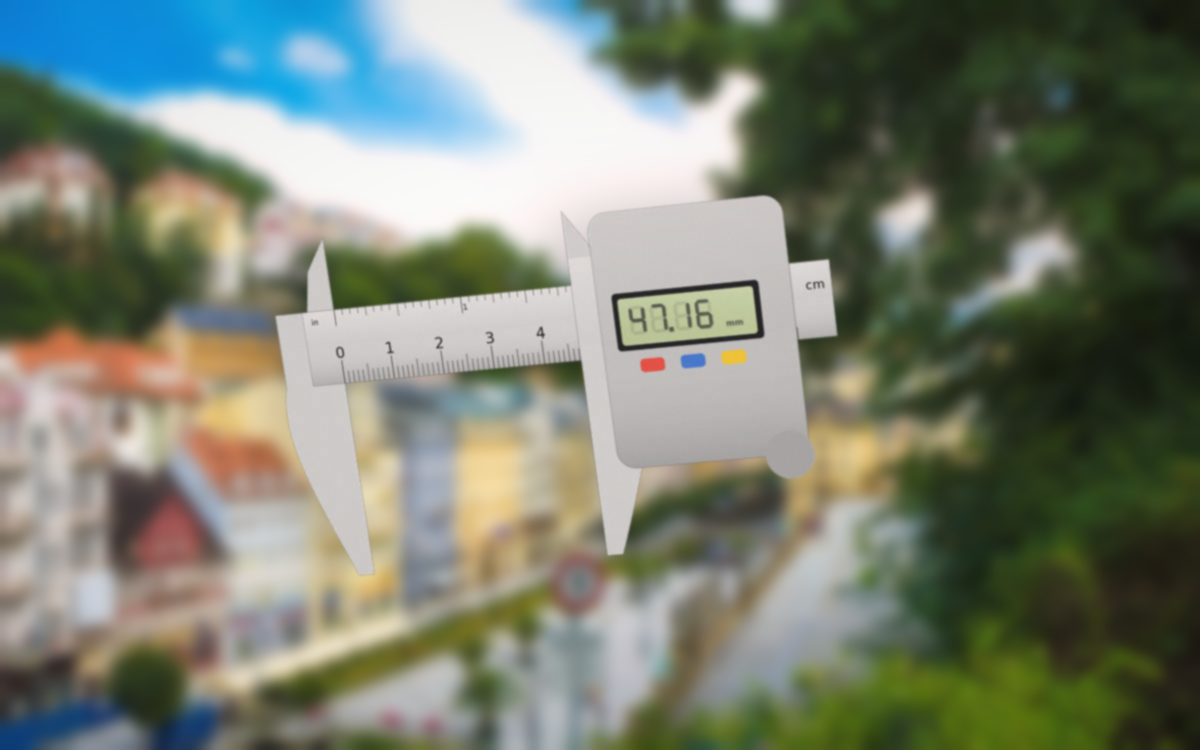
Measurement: 47.16 mm
